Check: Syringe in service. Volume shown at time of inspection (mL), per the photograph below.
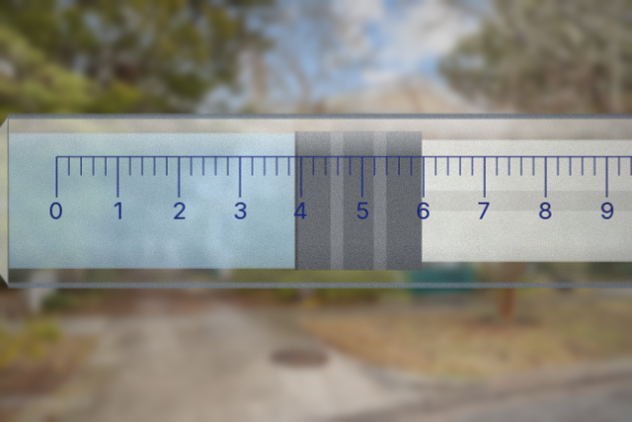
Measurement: 3.9 mL
